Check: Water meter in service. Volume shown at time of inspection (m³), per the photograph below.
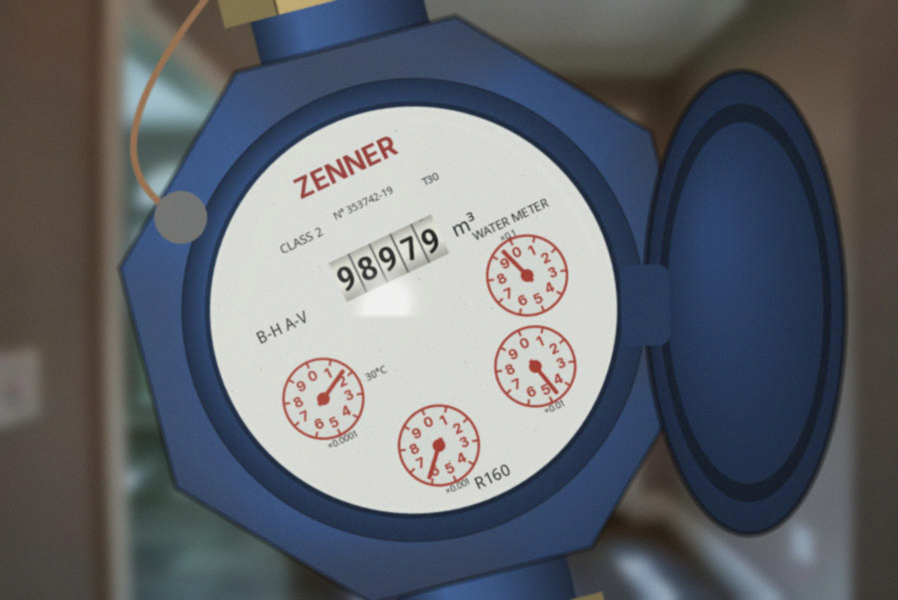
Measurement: 98978.9461 m³
